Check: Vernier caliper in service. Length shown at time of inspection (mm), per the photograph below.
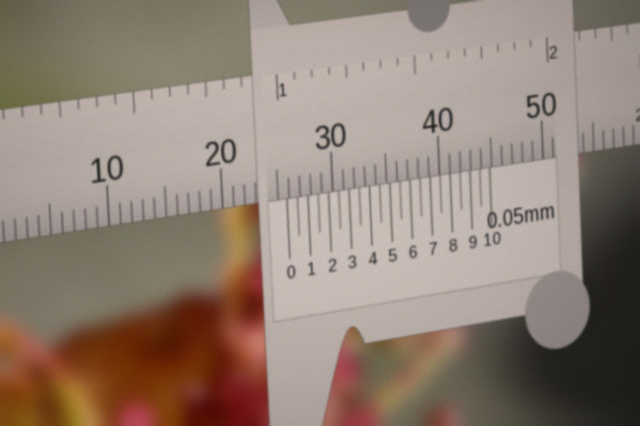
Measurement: 25.8 mm
